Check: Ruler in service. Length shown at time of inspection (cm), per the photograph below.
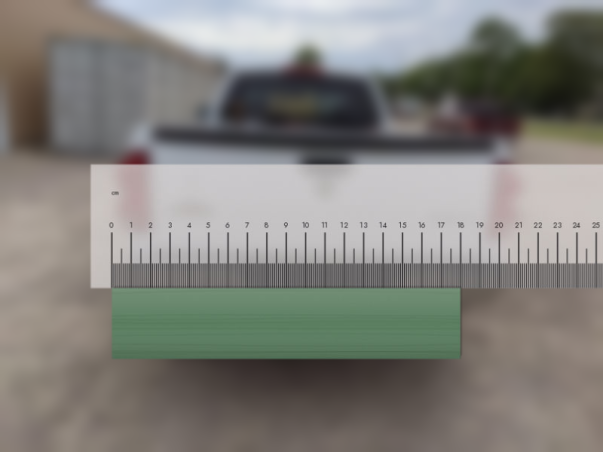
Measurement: 18 cm
